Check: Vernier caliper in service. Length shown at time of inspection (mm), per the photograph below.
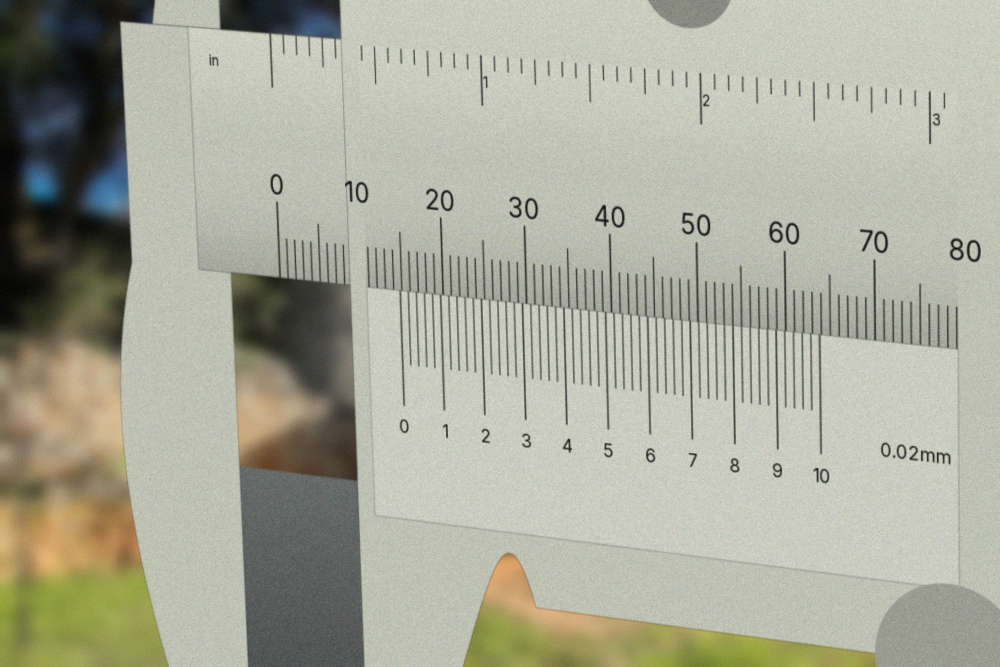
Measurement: 14.8 mm
